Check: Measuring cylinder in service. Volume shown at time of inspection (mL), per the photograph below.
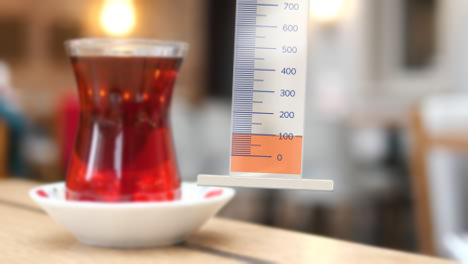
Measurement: 100 mL
